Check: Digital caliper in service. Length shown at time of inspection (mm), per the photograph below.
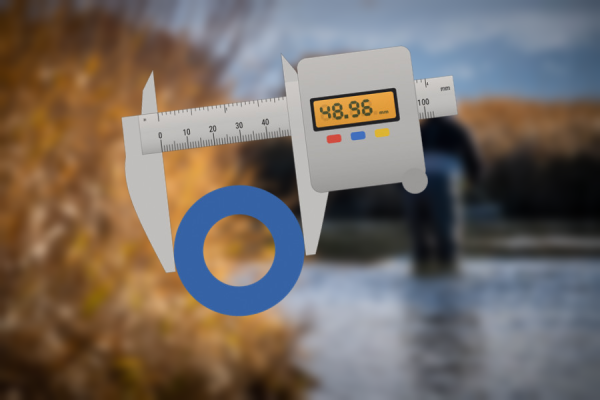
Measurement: 48.96 mm
